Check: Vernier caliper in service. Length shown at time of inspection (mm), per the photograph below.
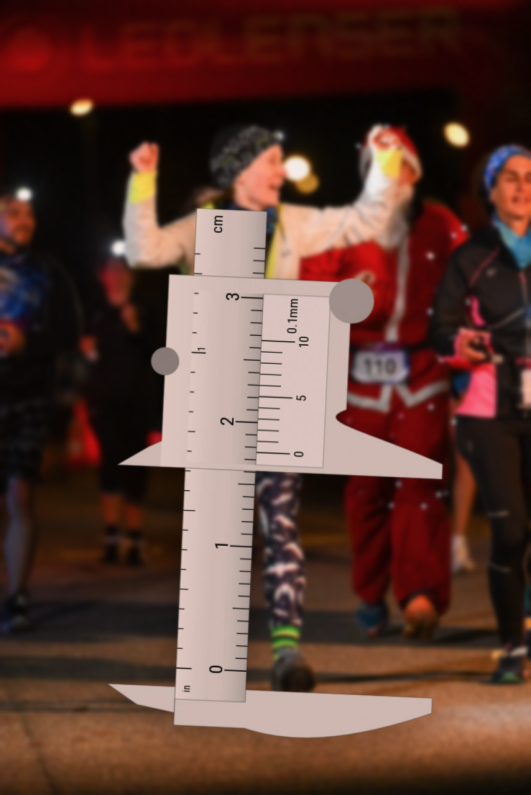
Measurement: 17.6 mm
